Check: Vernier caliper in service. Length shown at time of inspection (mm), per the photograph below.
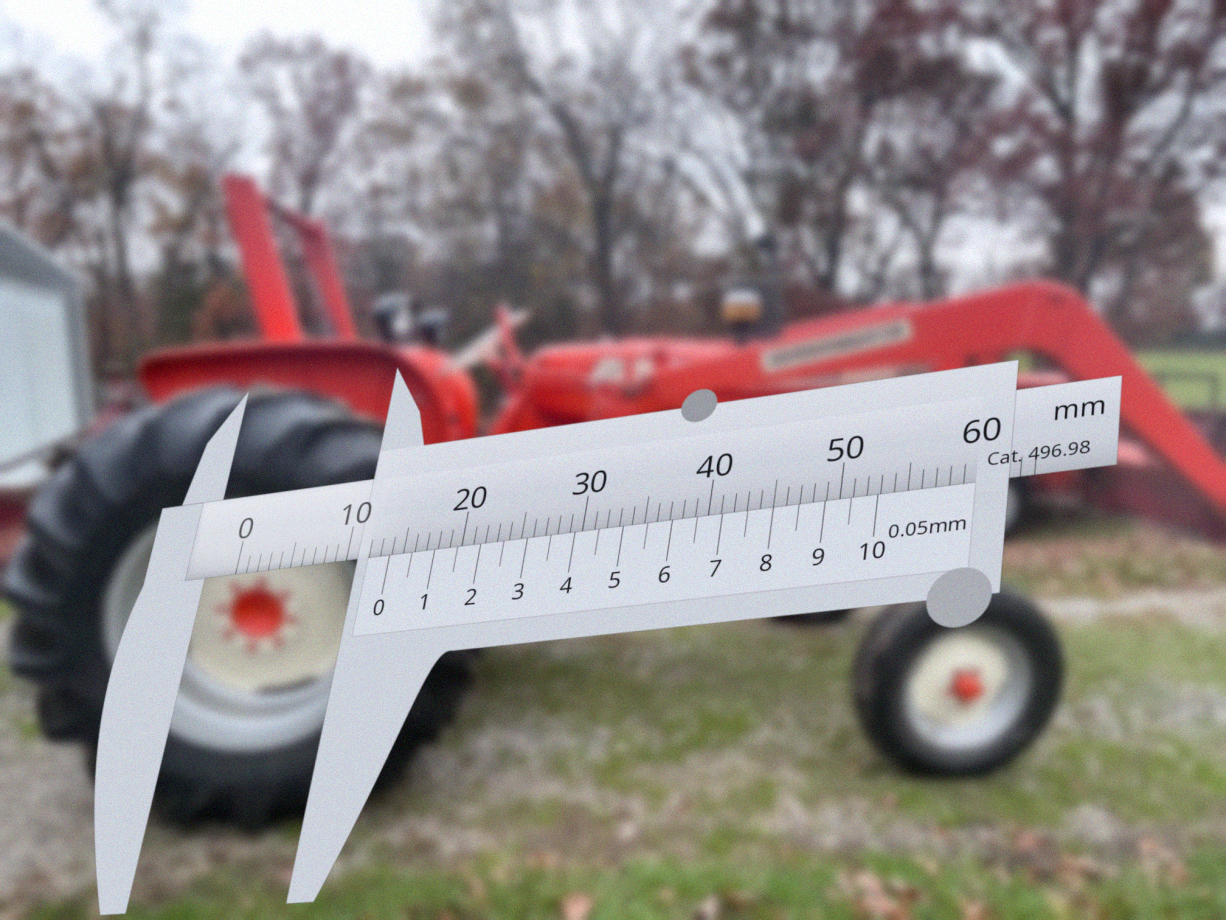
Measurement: 13.8 mm
